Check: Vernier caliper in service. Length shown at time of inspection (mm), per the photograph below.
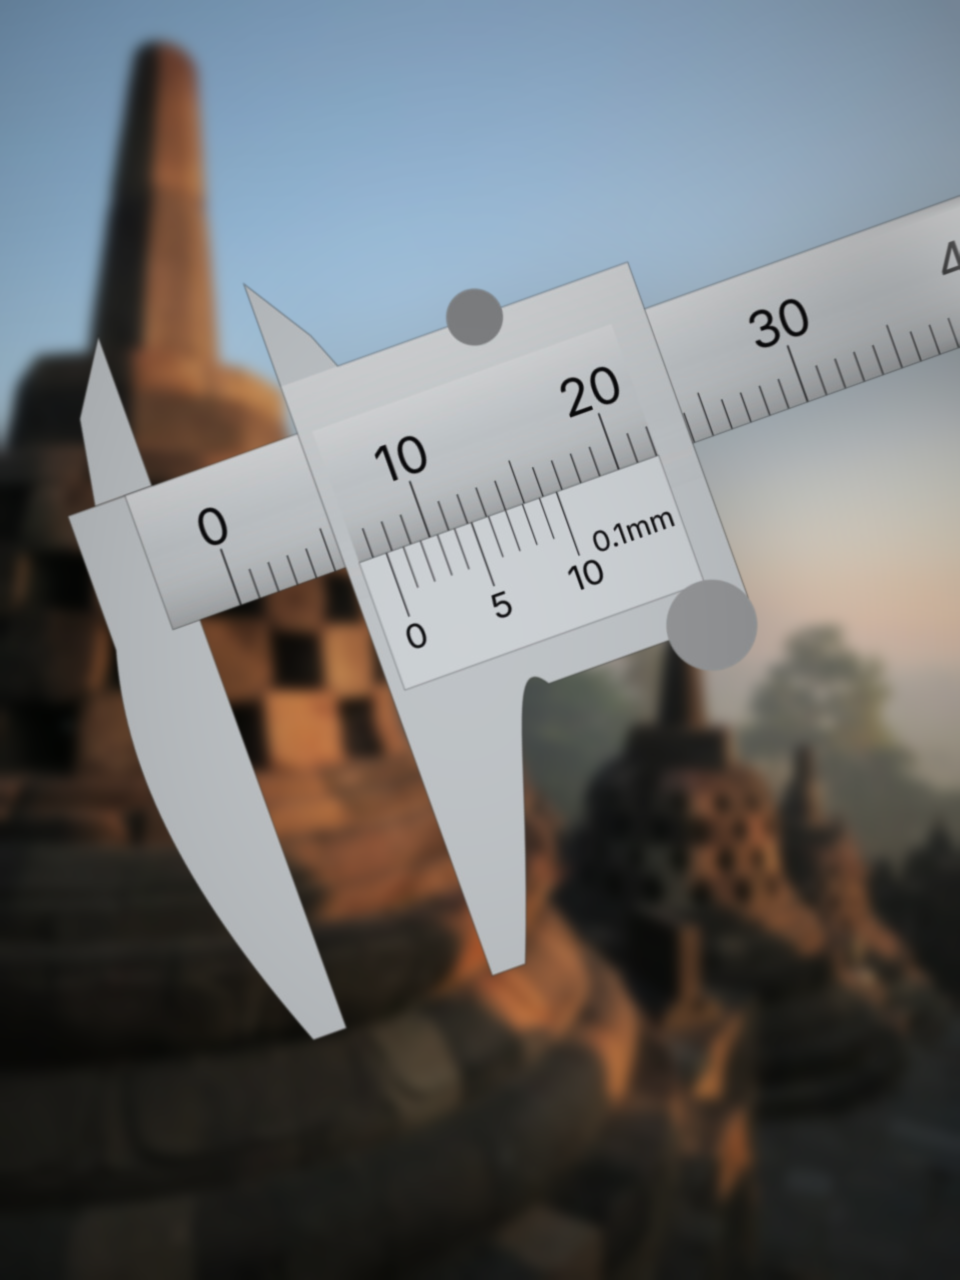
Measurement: 7.7 mm
